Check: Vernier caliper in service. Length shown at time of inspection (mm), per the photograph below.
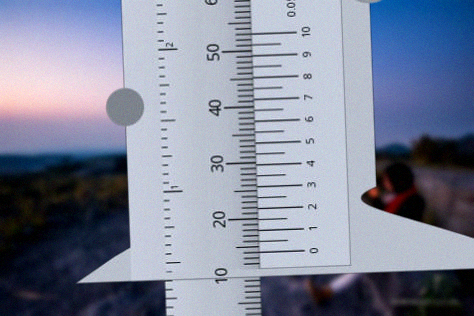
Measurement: 14.0 mm
